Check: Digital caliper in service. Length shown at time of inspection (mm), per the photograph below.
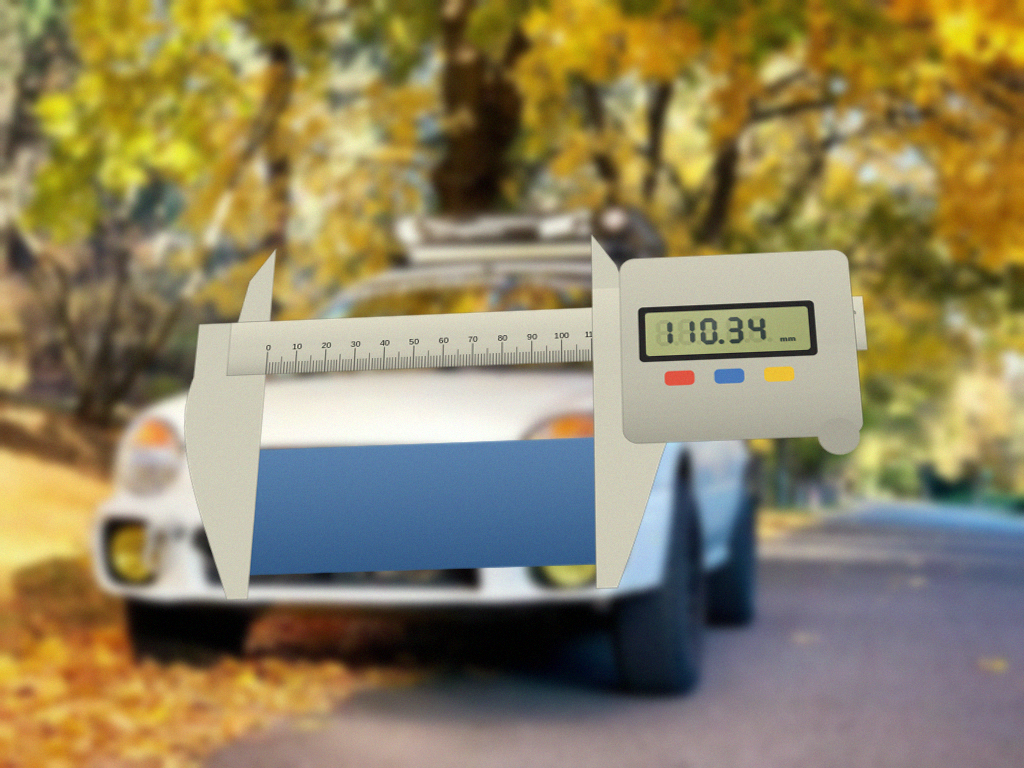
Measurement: 110.34 mm
